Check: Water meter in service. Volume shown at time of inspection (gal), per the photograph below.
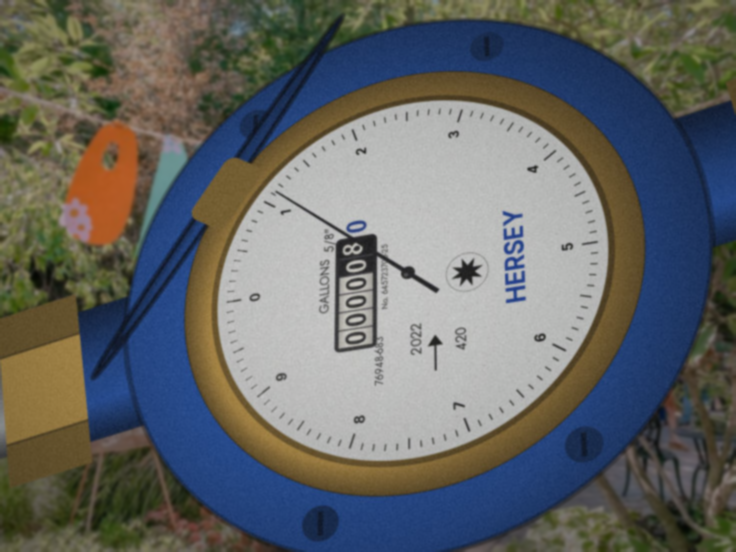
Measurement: 81.1 gal
